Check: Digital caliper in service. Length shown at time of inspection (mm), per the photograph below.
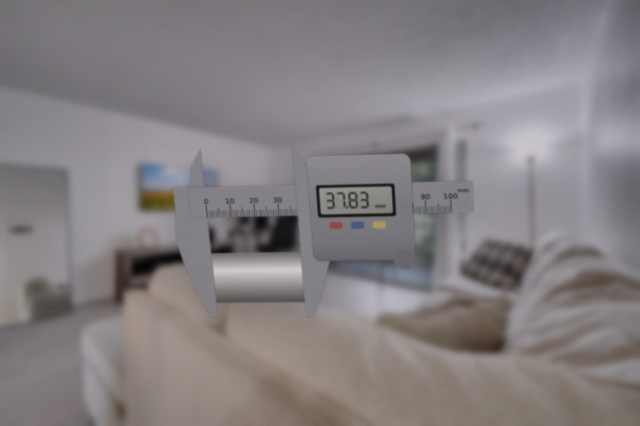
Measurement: 37.83 mm
